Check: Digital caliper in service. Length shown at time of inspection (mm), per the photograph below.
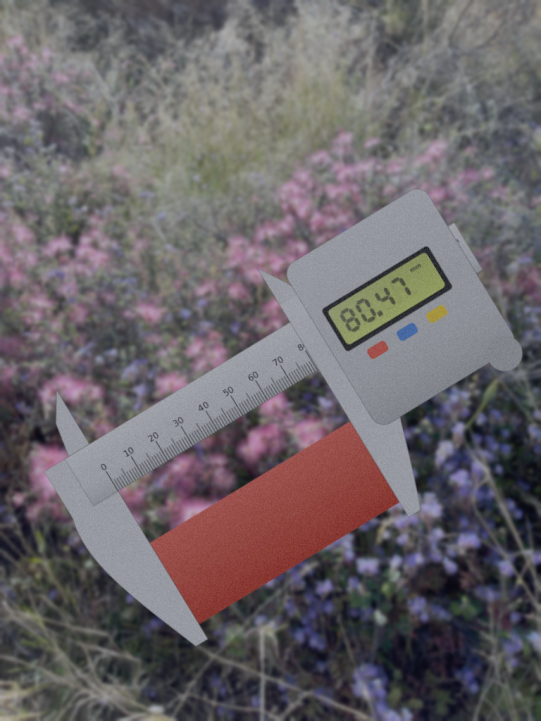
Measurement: 80.47 mm
